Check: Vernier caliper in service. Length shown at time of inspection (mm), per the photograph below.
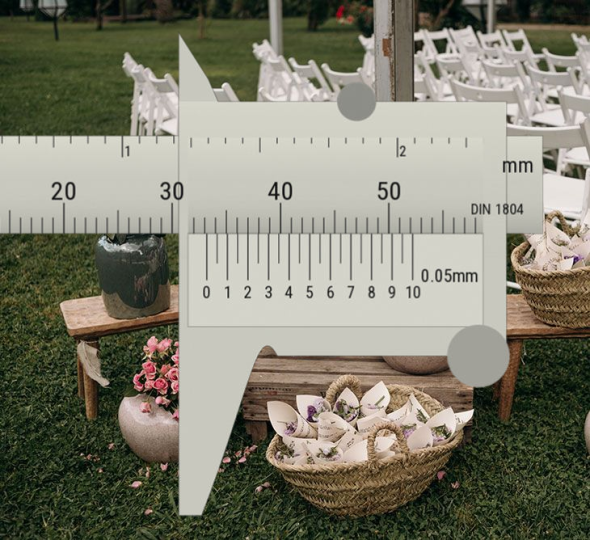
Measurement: 33.2 mm
